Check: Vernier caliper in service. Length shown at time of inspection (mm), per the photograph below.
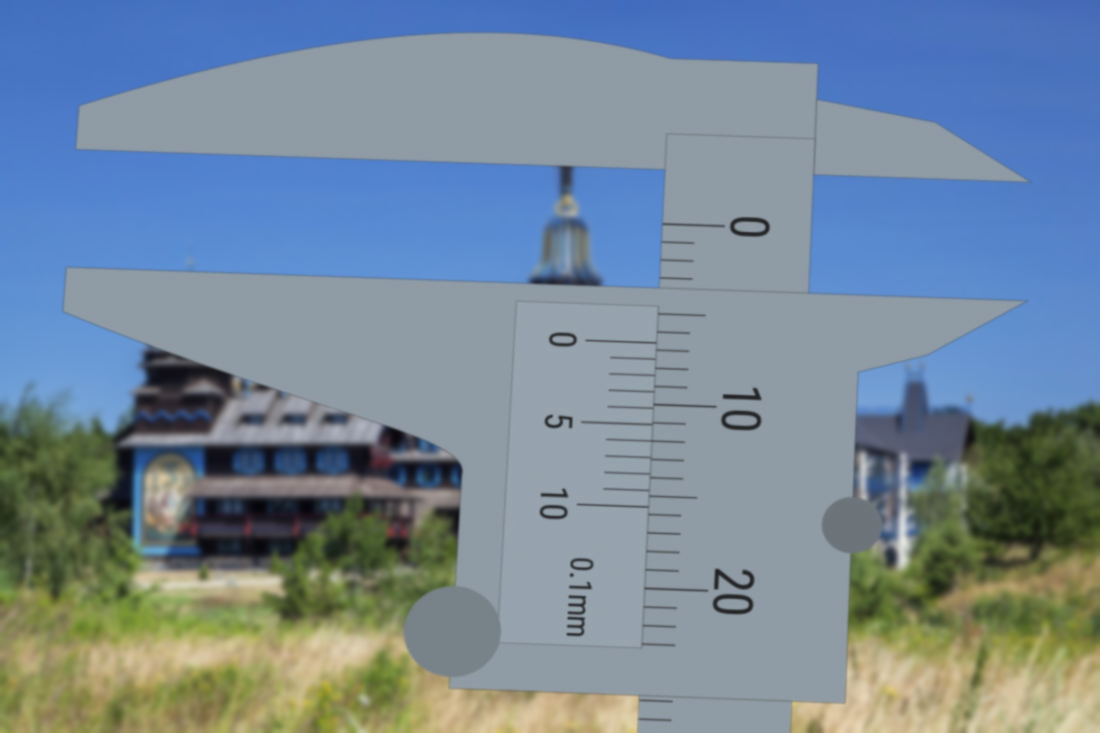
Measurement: 6.6 mm
